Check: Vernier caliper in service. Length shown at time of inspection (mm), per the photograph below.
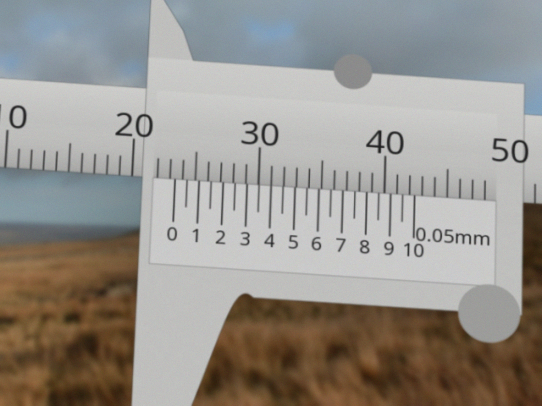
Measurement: 23.4 mm
